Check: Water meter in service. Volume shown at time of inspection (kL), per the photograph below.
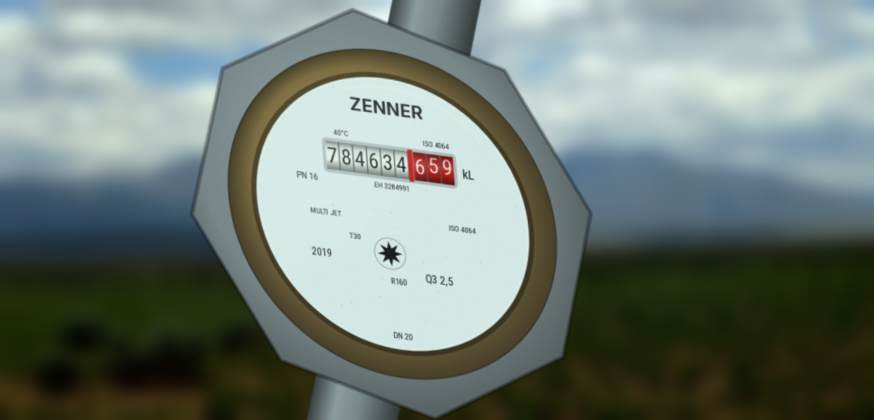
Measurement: 784634.659 kL
